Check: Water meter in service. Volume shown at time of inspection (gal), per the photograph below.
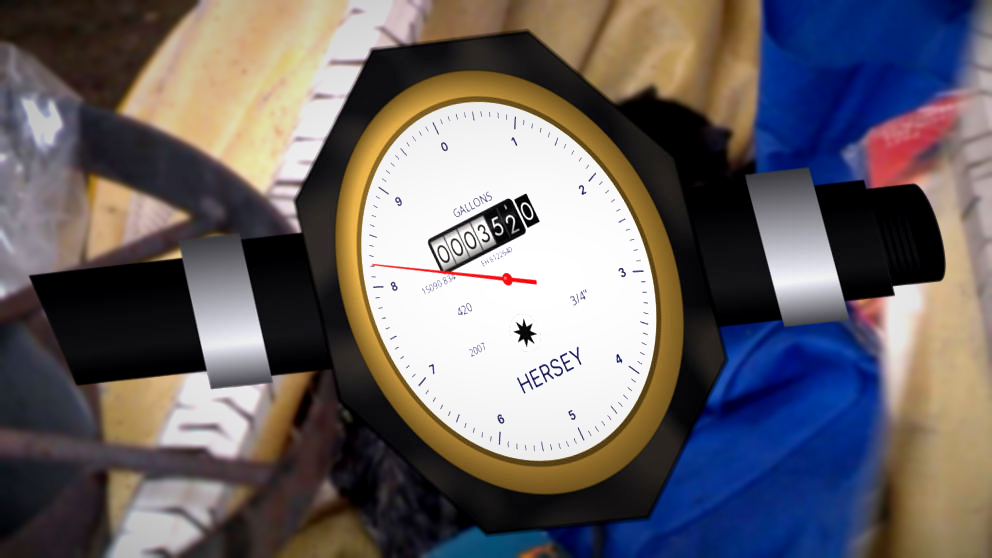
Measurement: 3518.2 gal
